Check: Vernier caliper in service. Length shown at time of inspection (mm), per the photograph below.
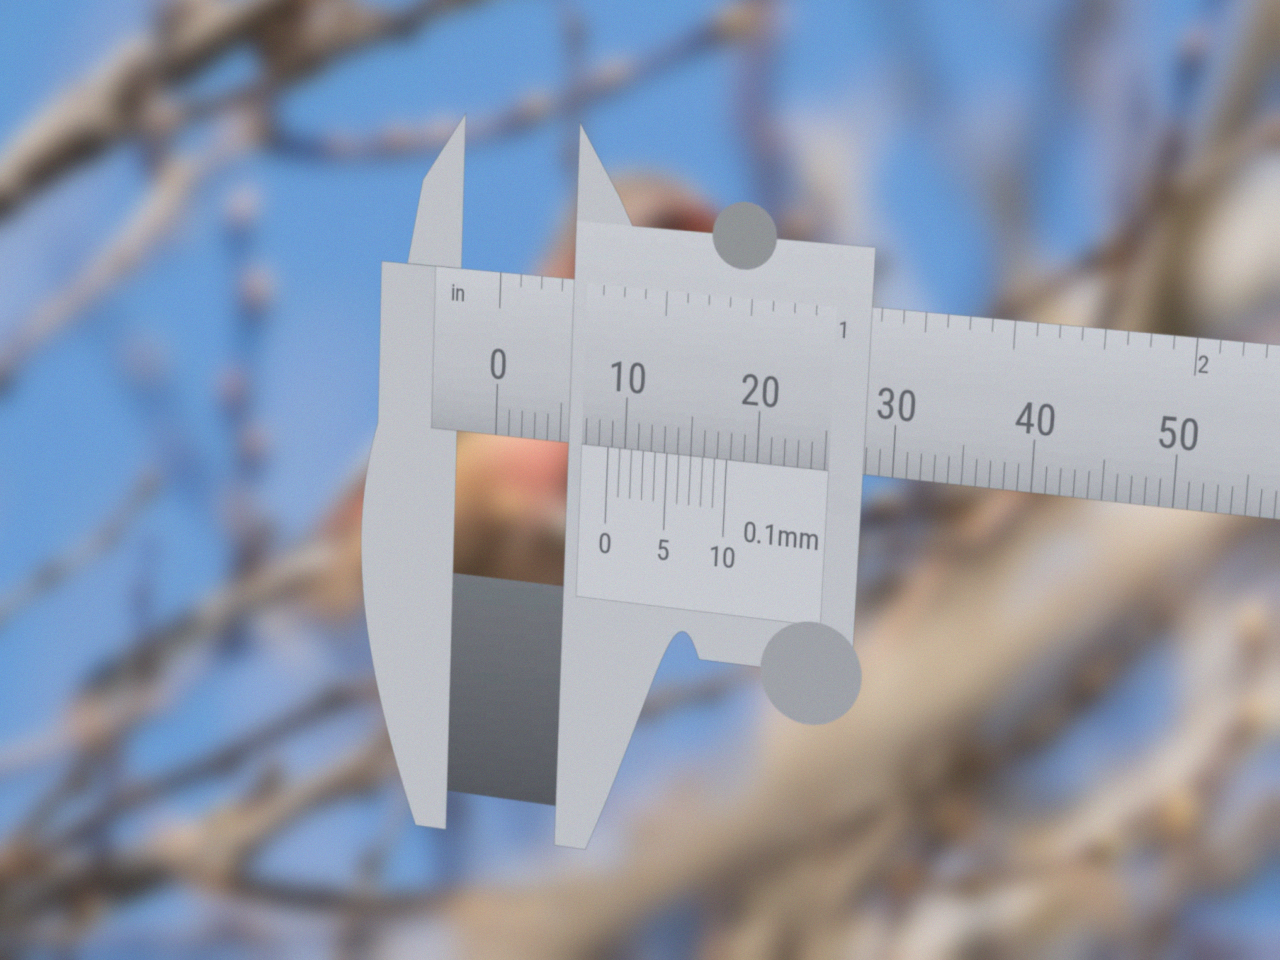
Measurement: 8.7 mm
